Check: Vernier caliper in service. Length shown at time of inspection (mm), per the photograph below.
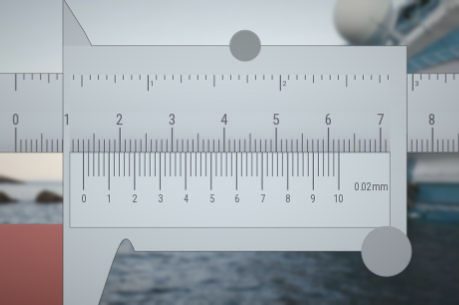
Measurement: 13.0 mm
